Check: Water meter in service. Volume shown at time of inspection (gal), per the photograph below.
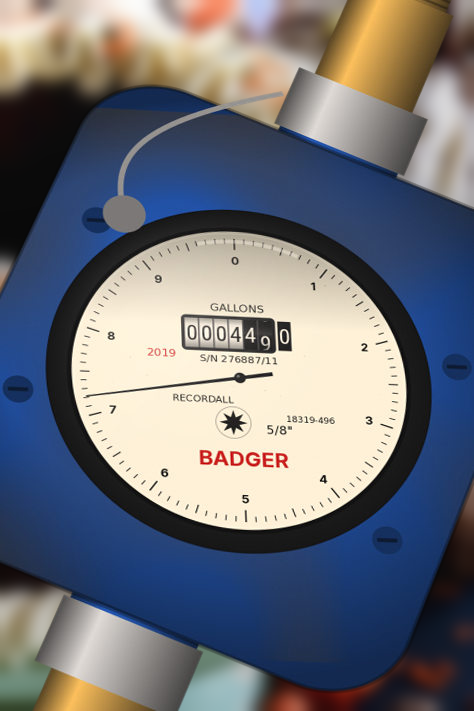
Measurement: 4487.2 gal
